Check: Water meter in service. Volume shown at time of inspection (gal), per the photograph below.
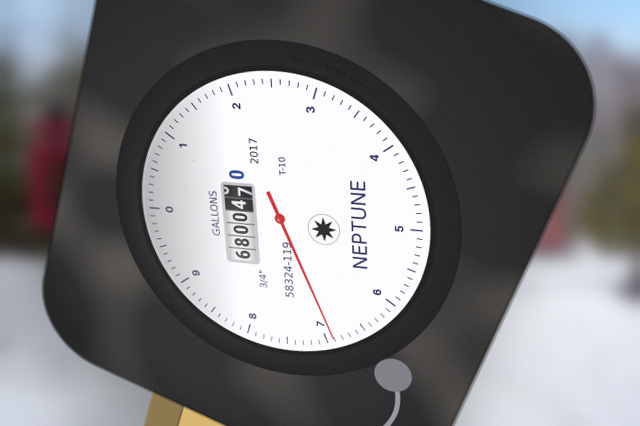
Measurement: 6800466.9 gal
